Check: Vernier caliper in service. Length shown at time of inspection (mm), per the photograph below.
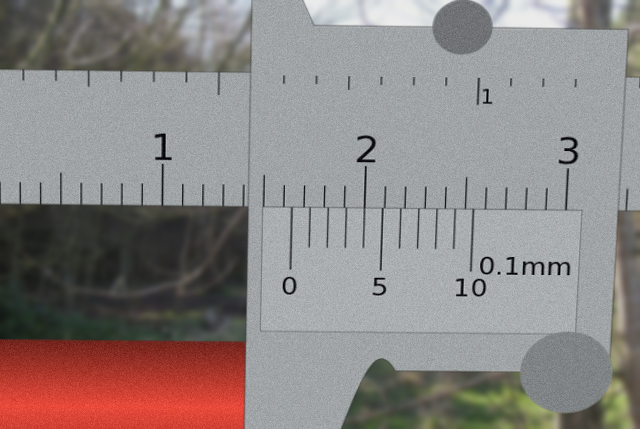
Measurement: 16.4 mm
